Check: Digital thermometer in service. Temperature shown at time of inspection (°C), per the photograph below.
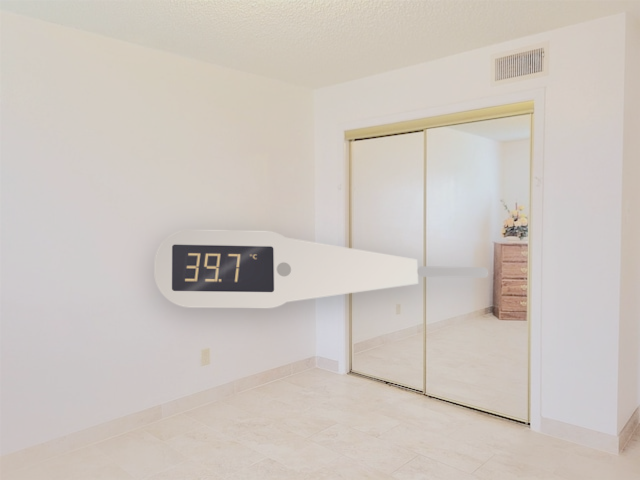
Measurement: 39.7 °C
